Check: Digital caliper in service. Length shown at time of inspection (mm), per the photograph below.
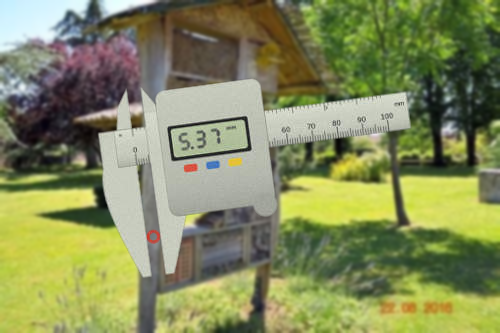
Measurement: 5.37 mm
